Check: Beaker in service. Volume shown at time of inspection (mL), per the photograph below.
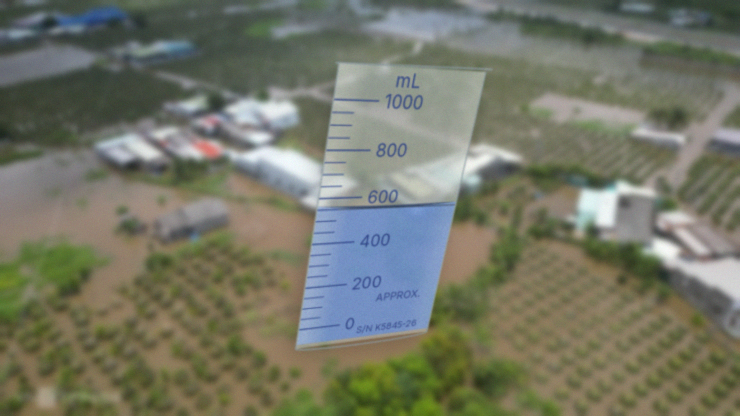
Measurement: 550 mL
